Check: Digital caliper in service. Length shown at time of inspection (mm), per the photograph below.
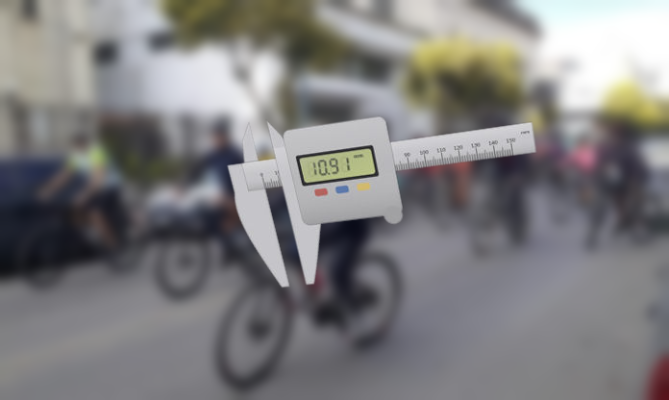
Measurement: 10.91 mm
